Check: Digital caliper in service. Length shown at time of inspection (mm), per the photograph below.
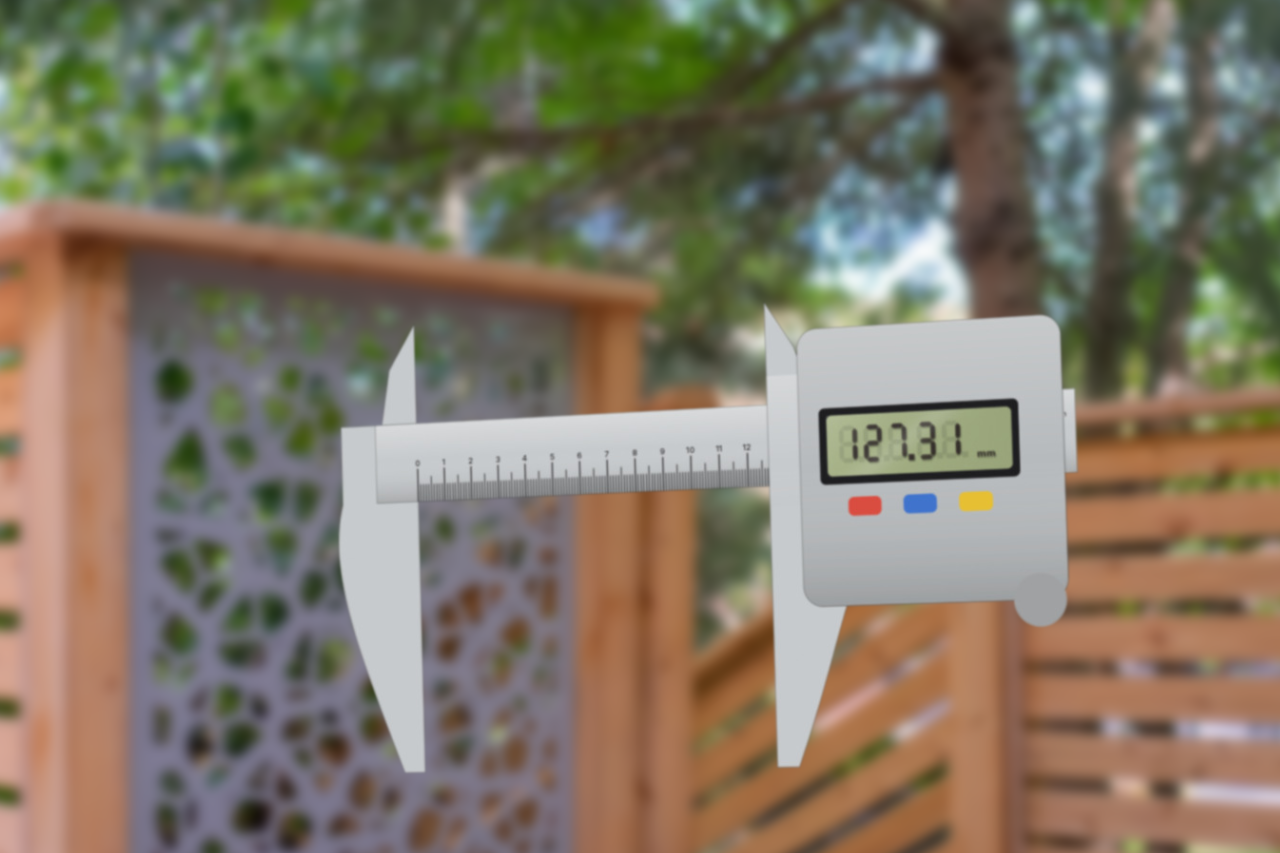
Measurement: 127.31 mm
